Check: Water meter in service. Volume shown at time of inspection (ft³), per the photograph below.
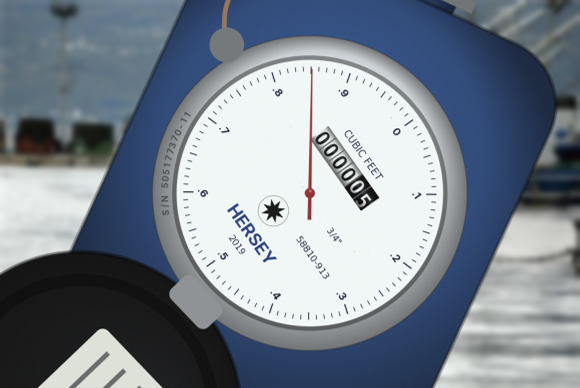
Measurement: 4.85 ft³
